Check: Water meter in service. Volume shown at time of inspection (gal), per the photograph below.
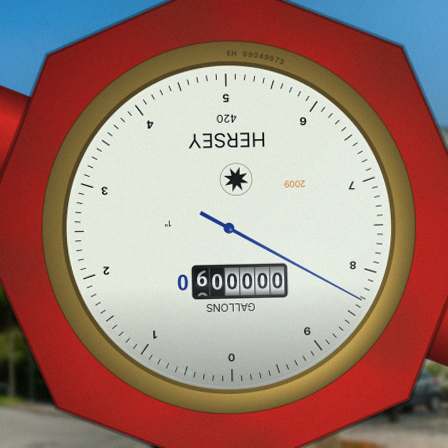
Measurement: 88.3 gal
